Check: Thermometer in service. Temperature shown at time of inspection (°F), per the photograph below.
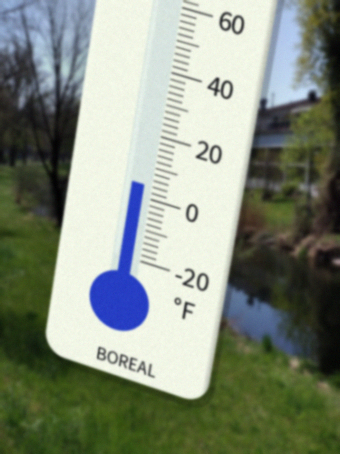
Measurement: 4 °F
